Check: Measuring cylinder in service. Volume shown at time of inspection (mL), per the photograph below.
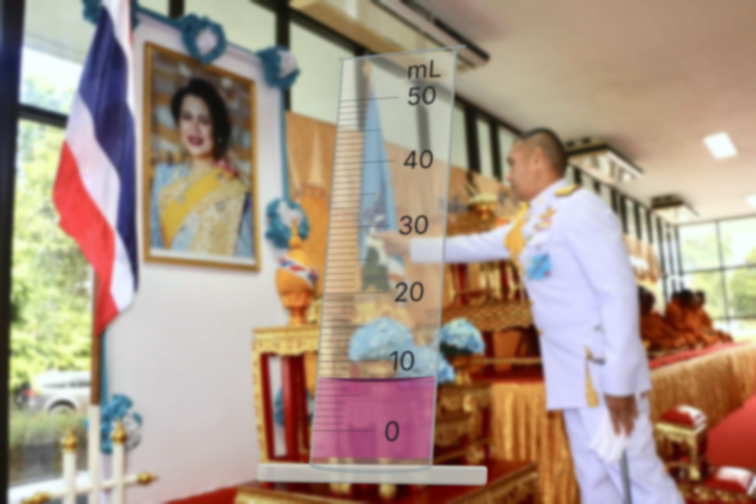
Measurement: 7 mL
